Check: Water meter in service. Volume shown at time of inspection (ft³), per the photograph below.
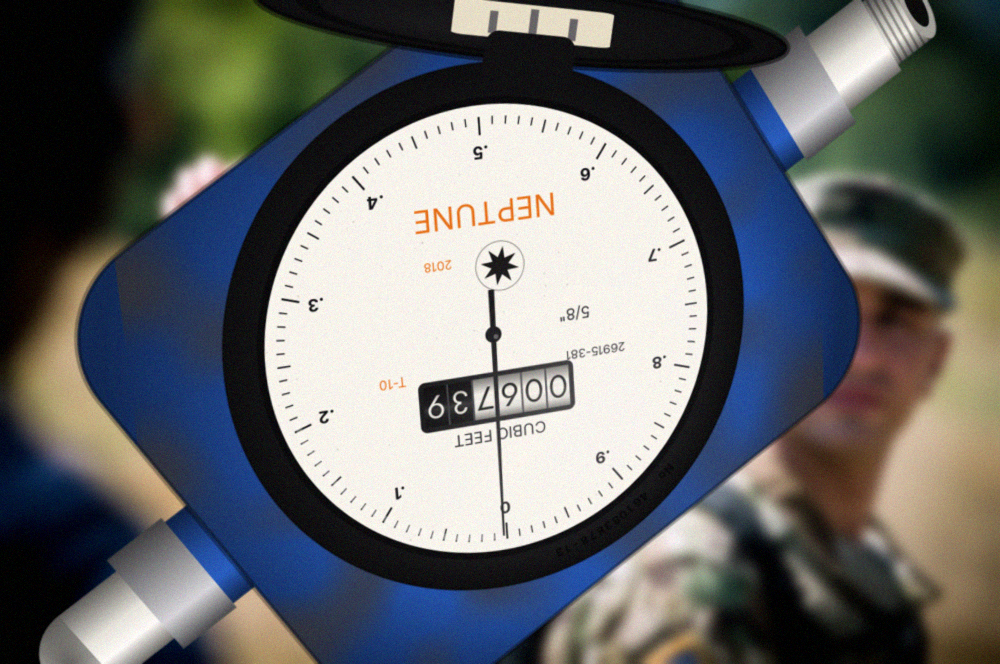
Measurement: 6739.00 ft³
